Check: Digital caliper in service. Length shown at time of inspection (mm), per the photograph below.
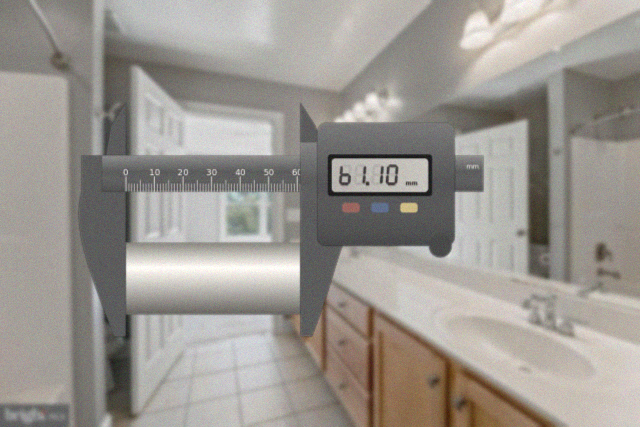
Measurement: 61.10 mm
